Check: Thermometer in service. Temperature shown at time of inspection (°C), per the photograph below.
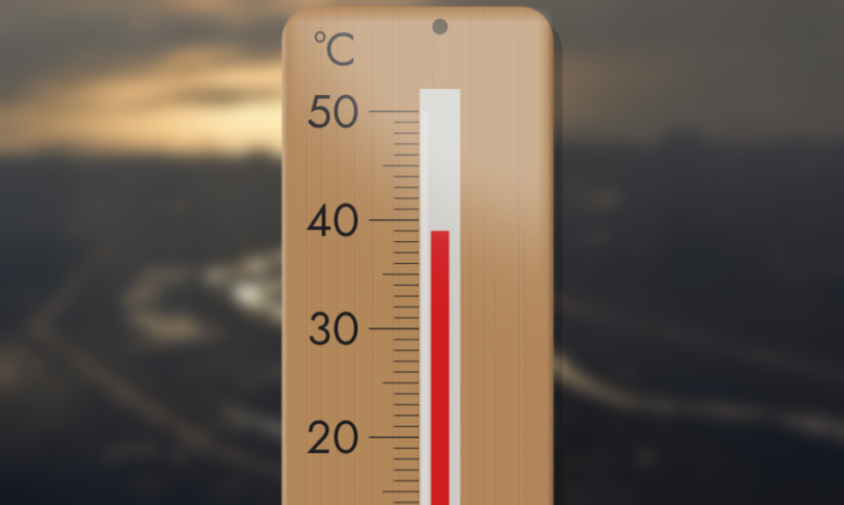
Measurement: 39 °C
